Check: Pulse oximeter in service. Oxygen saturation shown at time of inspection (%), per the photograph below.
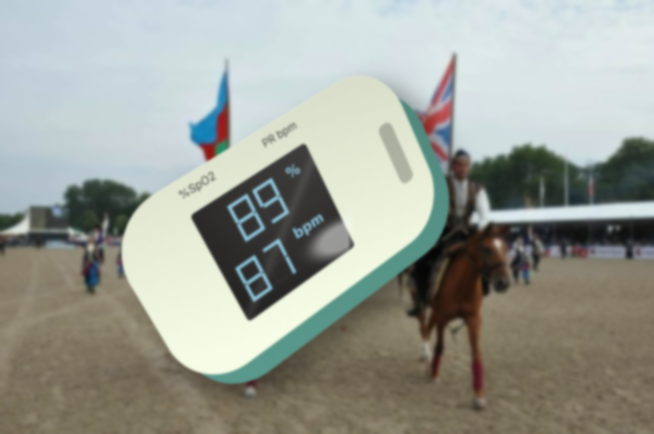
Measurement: 89 %
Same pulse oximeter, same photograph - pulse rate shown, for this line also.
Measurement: 87 bpm
